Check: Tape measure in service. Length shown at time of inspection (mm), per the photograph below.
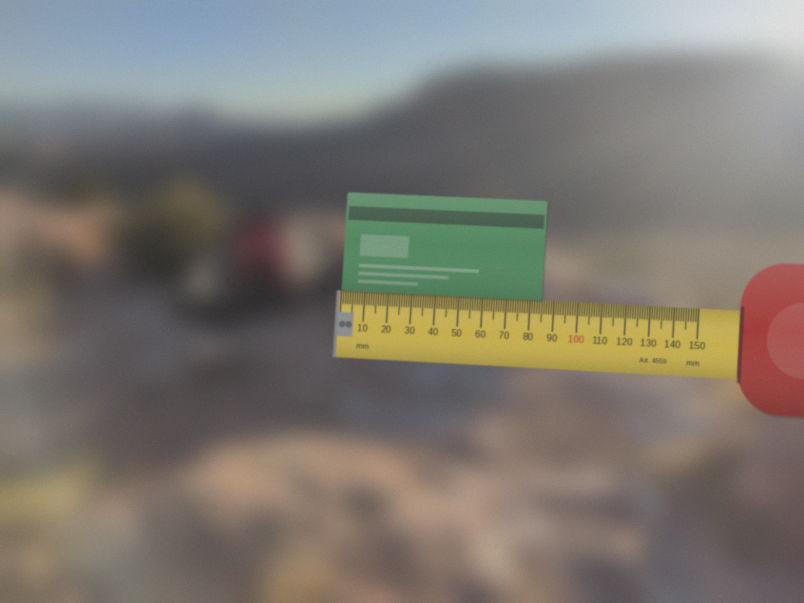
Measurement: 85 mm
